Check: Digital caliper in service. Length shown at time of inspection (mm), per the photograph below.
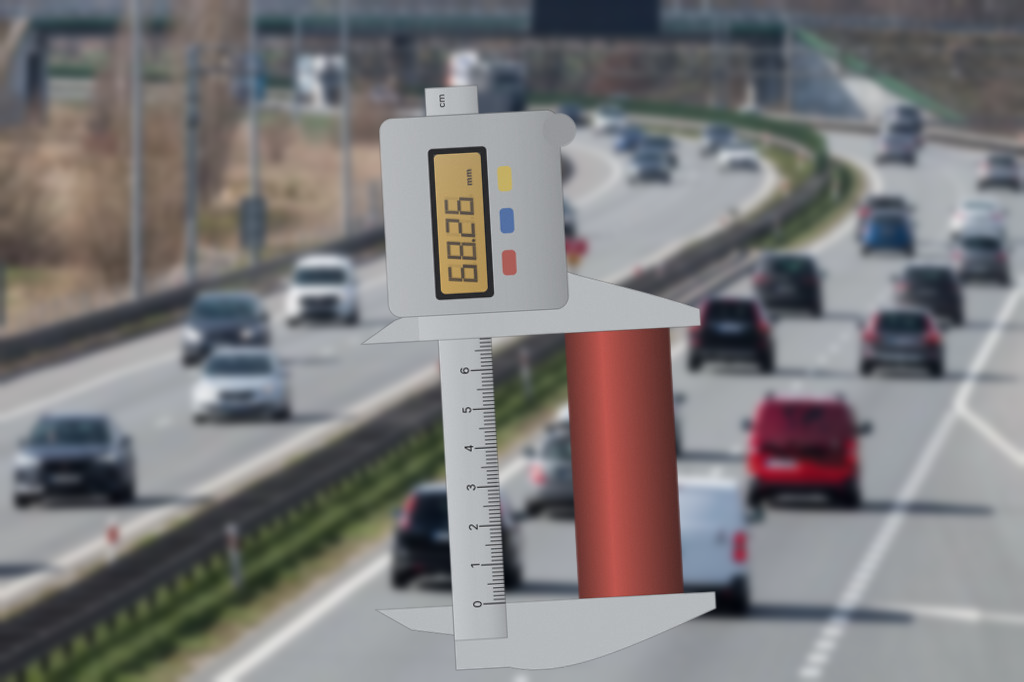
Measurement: 68.26 mm
